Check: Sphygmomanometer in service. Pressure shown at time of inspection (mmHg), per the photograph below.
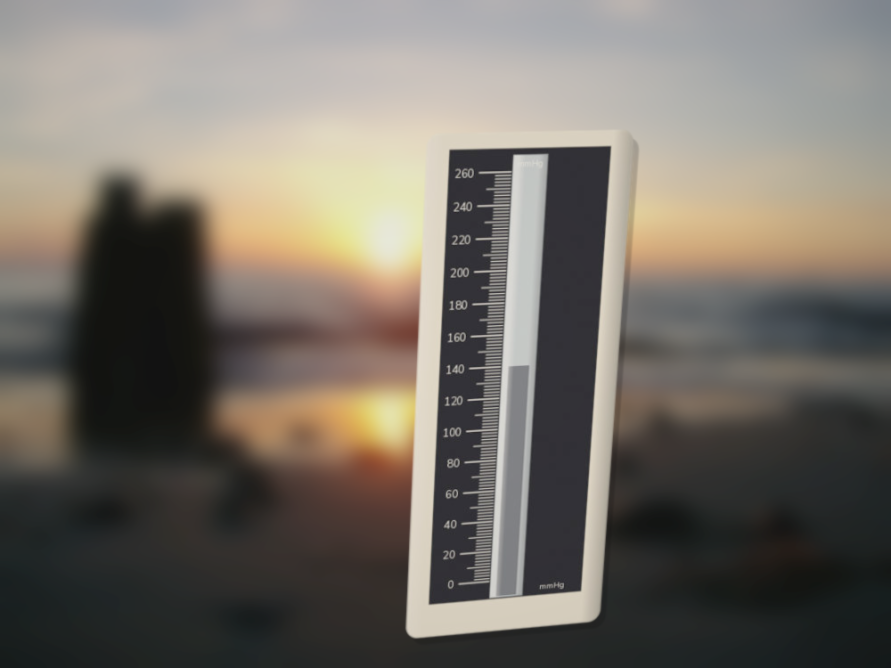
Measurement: 140 mmHg
